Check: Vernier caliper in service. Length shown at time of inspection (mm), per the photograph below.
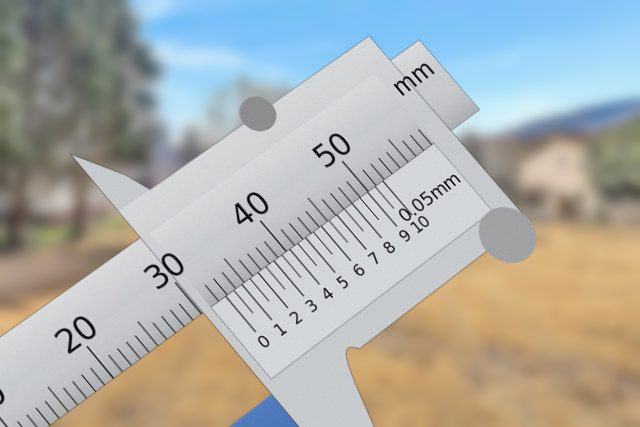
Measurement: 32.8 mm
